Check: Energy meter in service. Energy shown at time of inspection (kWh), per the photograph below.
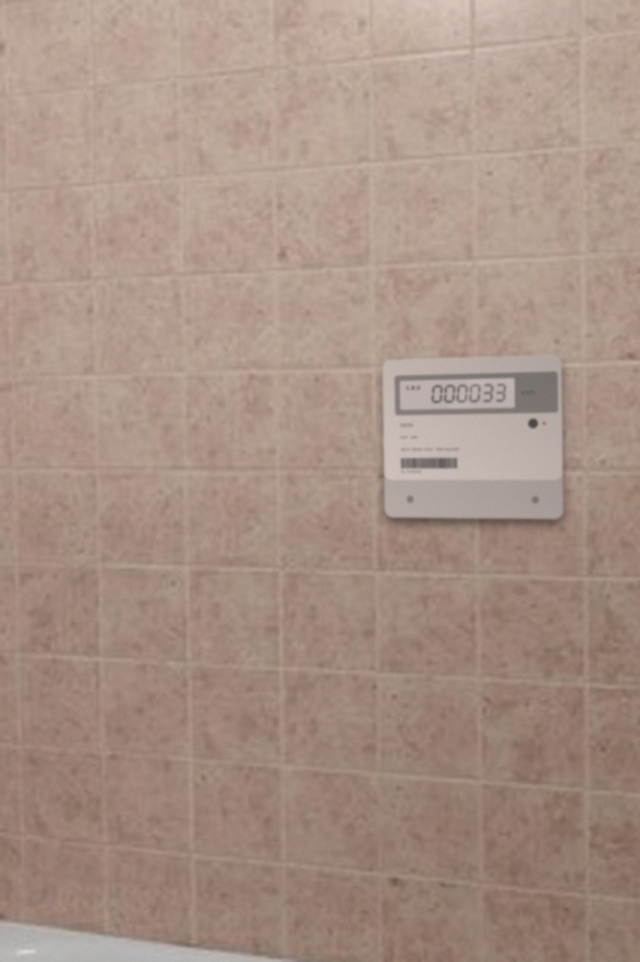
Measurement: 33 kWh
